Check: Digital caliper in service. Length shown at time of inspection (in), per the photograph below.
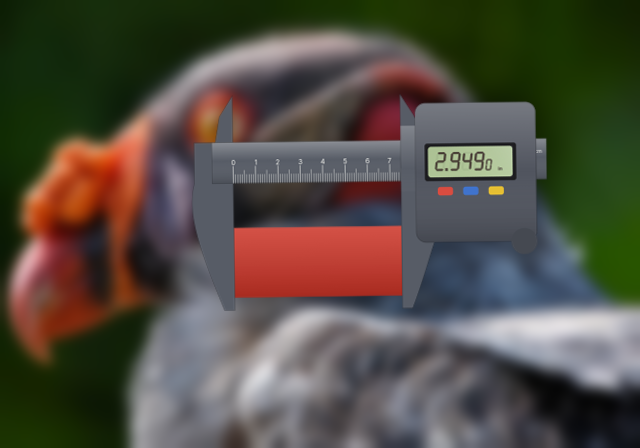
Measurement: 2.9490 in
